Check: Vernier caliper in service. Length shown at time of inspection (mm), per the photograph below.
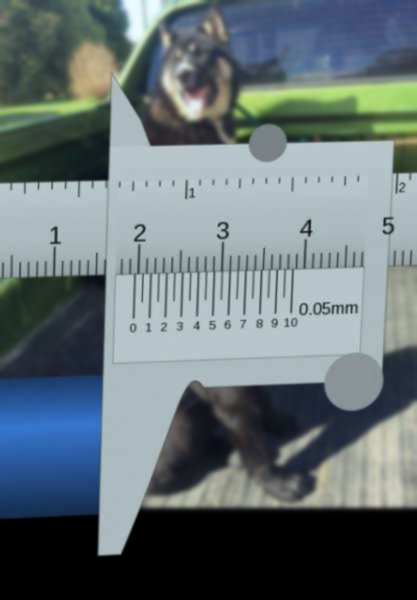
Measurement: 19.6 mm
